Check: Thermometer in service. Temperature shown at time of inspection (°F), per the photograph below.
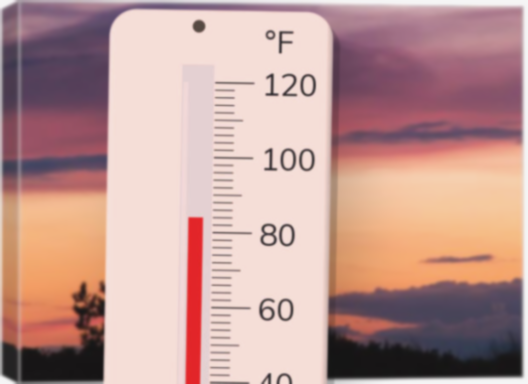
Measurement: 84 °F
